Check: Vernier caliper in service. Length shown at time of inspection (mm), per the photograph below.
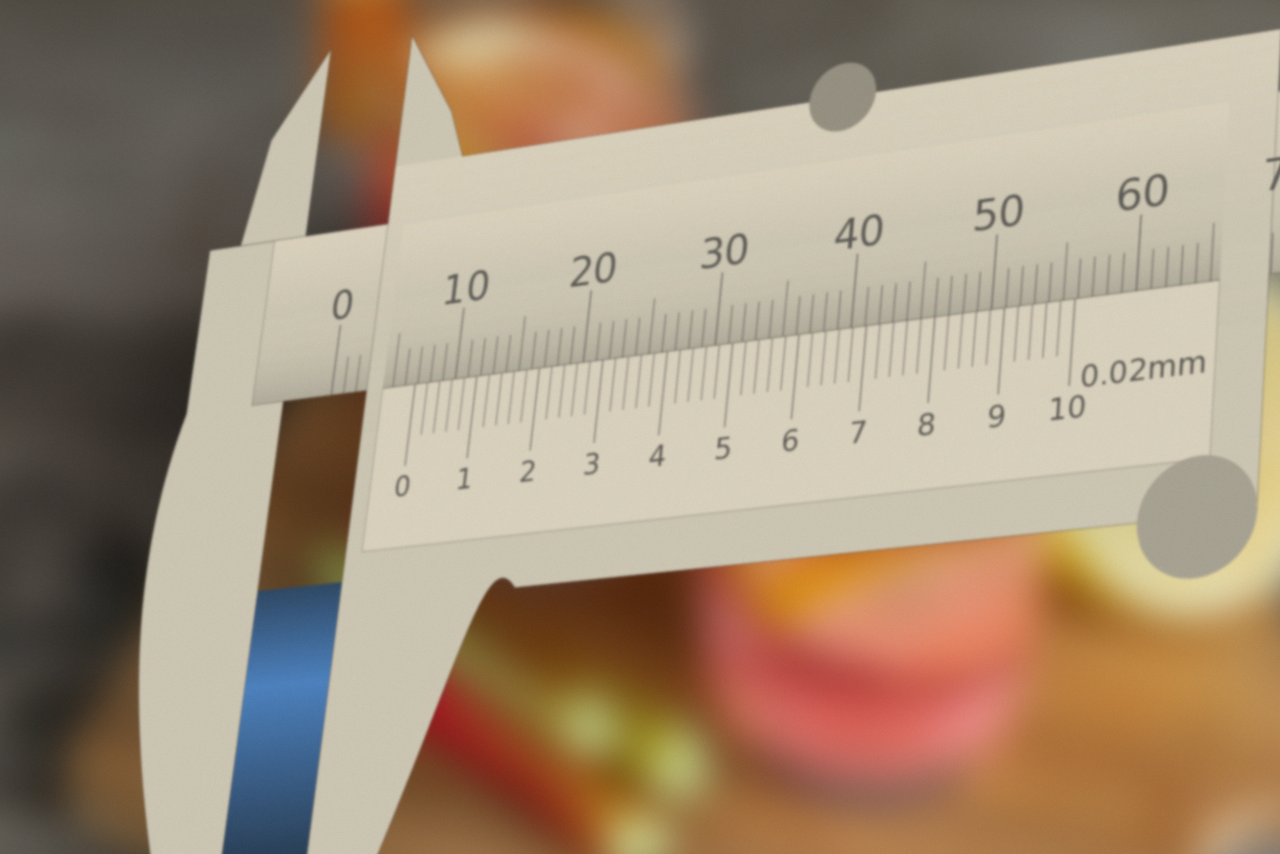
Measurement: 6.8 mm
